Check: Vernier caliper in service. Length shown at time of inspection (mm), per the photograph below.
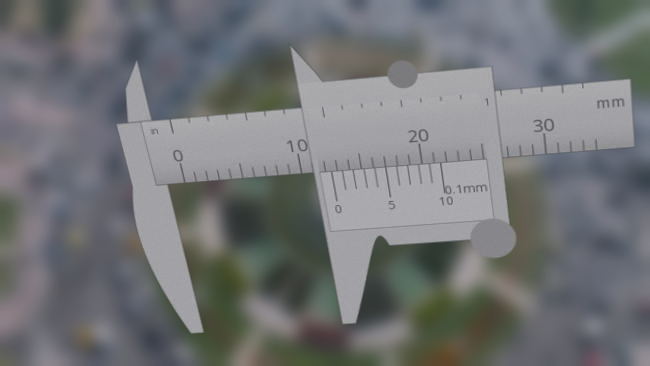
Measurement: 12.5 mm
